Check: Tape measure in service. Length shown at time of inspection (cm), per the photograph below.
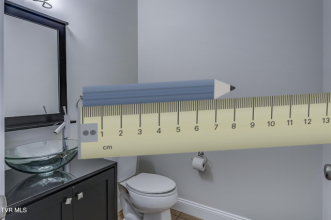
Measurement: 8 cm
